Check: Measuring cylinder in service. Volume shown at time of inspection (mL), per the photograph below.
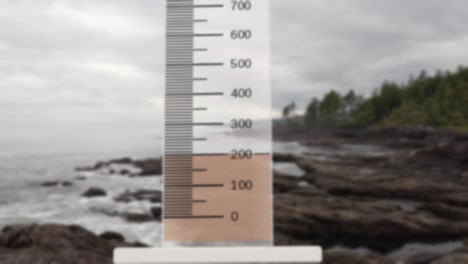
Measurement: 200 mL
